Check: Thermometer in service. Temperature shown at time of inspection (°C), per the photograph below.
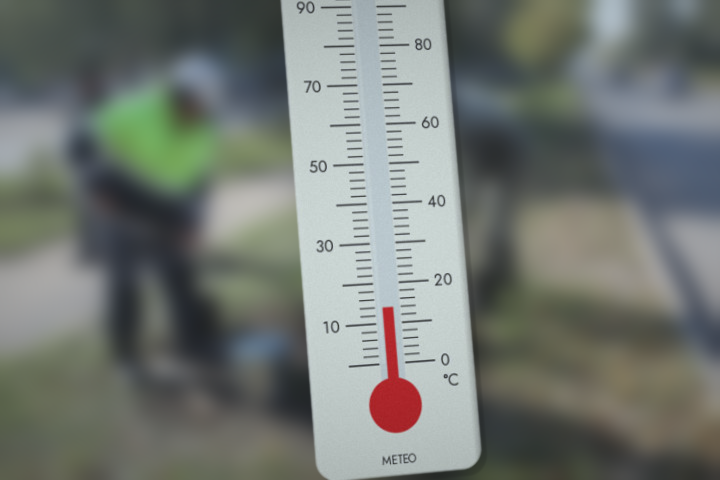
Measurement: 14 °C
